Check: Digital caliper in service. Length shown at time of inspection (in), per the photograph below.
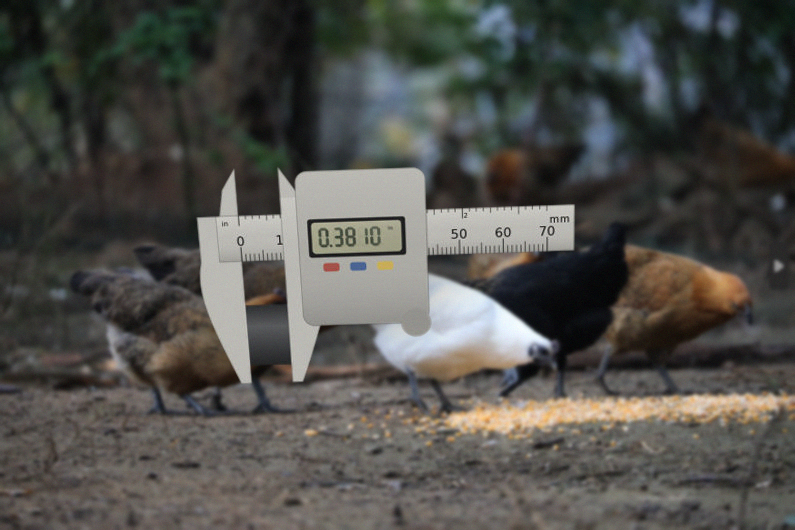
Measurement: 0.3810 in
